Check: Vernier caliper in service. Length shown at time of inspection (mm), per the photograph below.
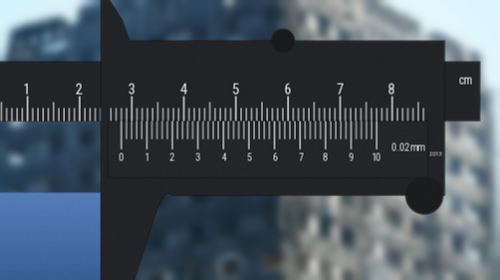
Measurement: 28.0 mm
